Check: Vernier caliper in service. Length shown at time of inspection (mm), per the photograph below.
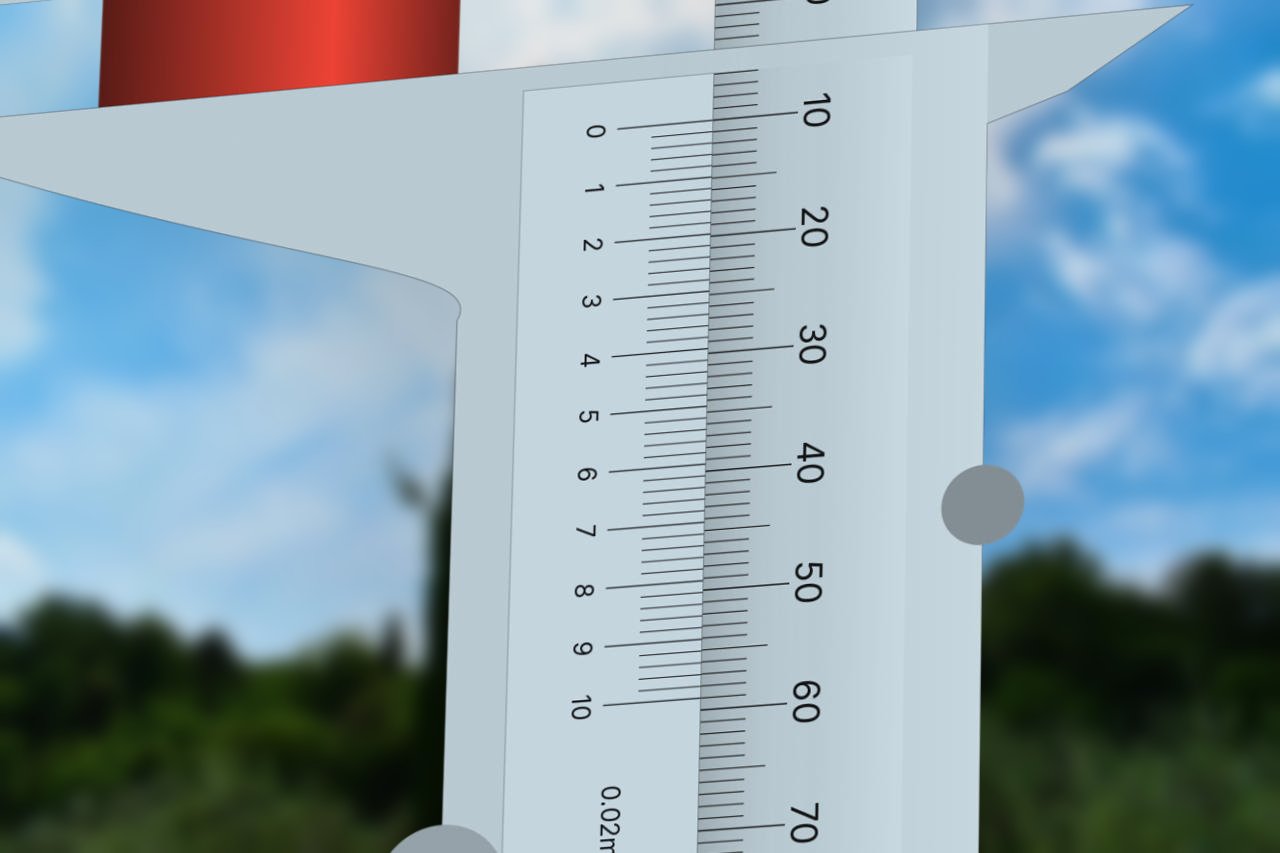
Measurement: 10.0 mm
